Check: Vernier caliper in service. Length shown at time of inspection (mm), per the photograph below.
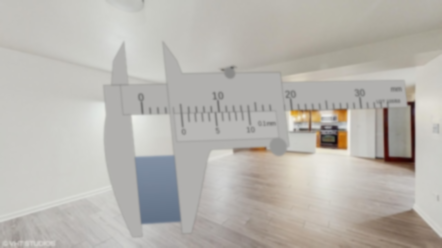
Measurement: 5.0 mm
